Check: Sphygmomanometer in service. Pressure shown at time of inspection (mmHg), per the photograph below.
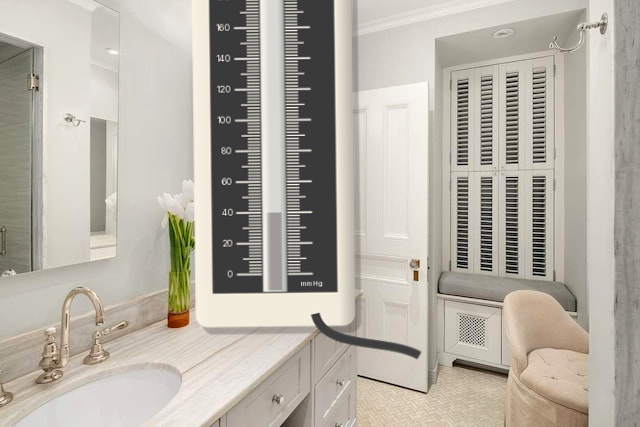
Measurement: 40 mmHg
